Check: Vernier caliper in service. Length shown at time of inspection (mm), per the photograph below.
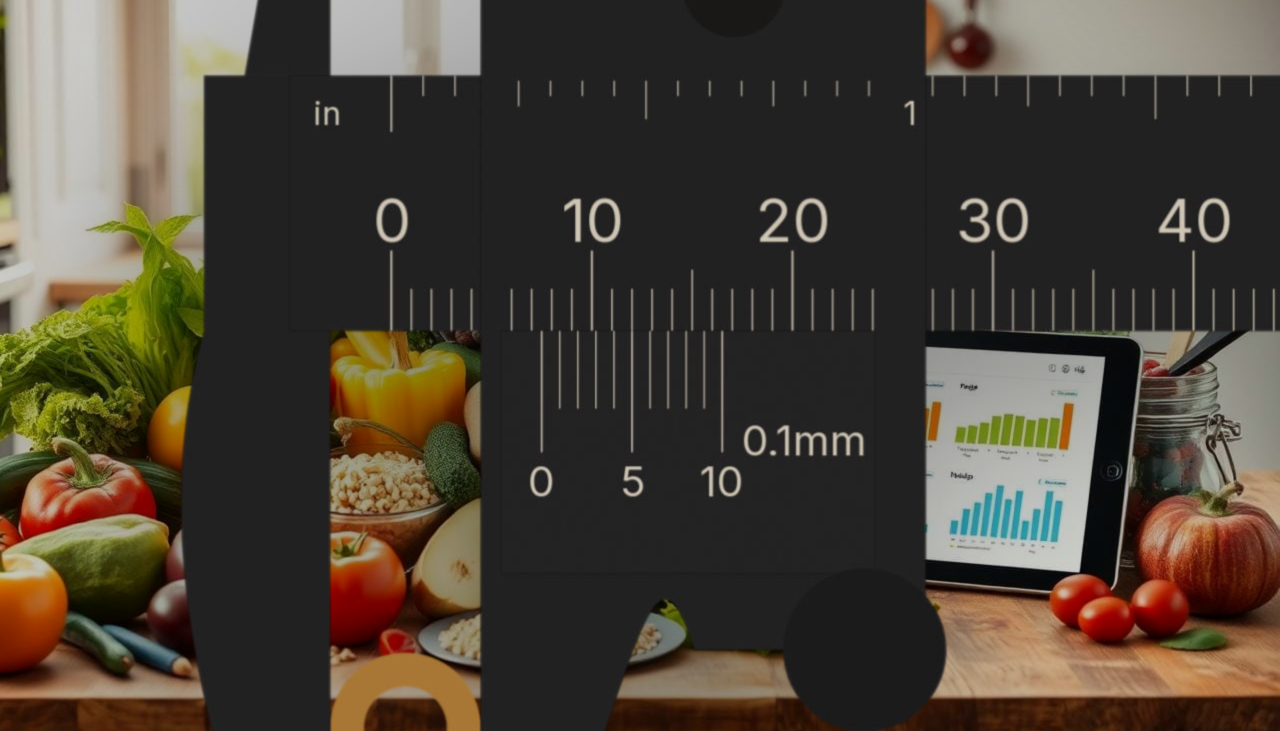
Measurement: 7.5 mm
